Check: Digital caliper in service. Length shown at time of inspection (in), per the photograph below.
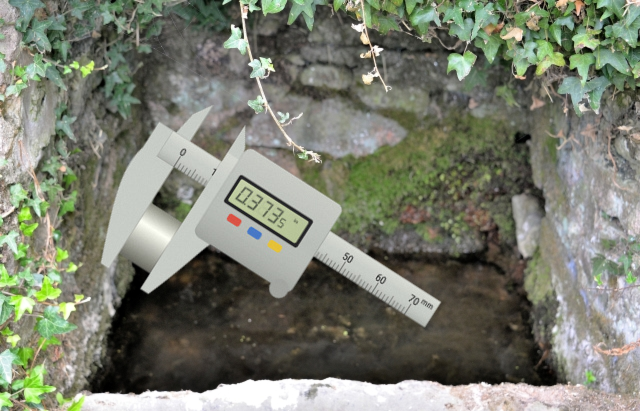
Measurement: 0.3735 in
